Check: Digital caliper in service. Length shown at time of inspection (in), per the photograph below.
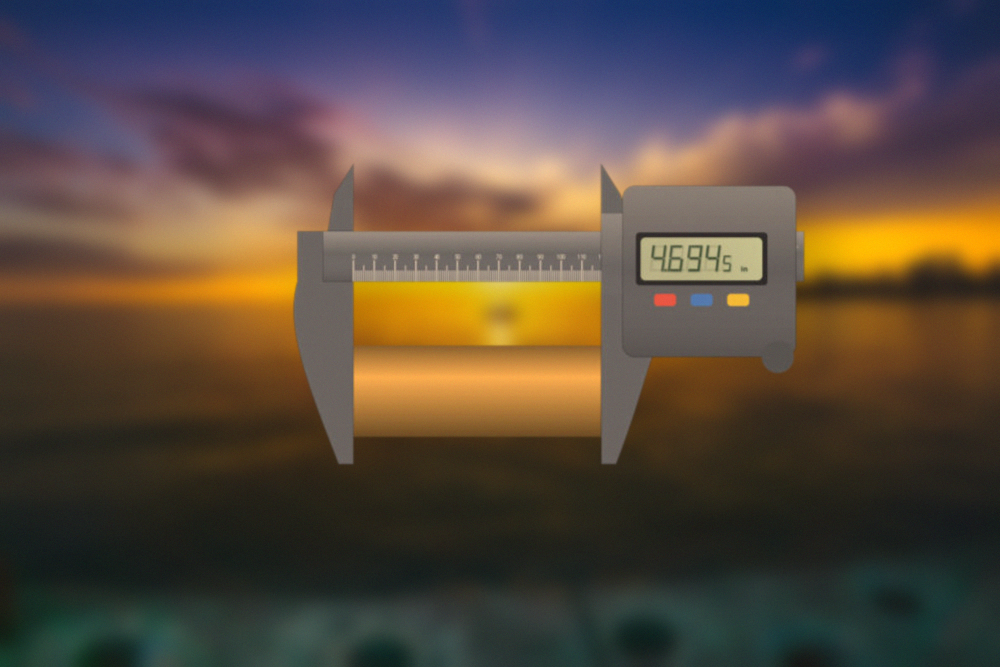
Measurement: 4.6945 in
